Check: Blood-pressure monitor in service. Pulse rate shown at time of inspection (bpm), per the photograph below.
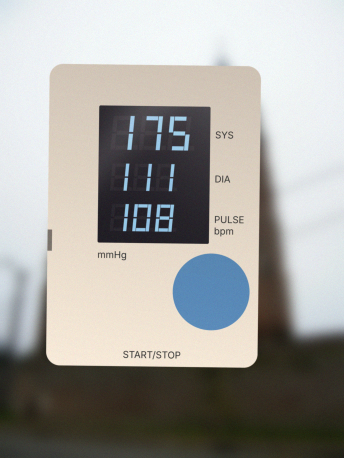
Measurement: 108 bpm
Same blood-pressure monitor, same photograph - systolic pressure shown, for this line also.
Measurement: 175 mmHg
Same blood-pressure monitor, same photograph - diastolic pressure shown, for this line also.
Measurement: 111 mmHg
